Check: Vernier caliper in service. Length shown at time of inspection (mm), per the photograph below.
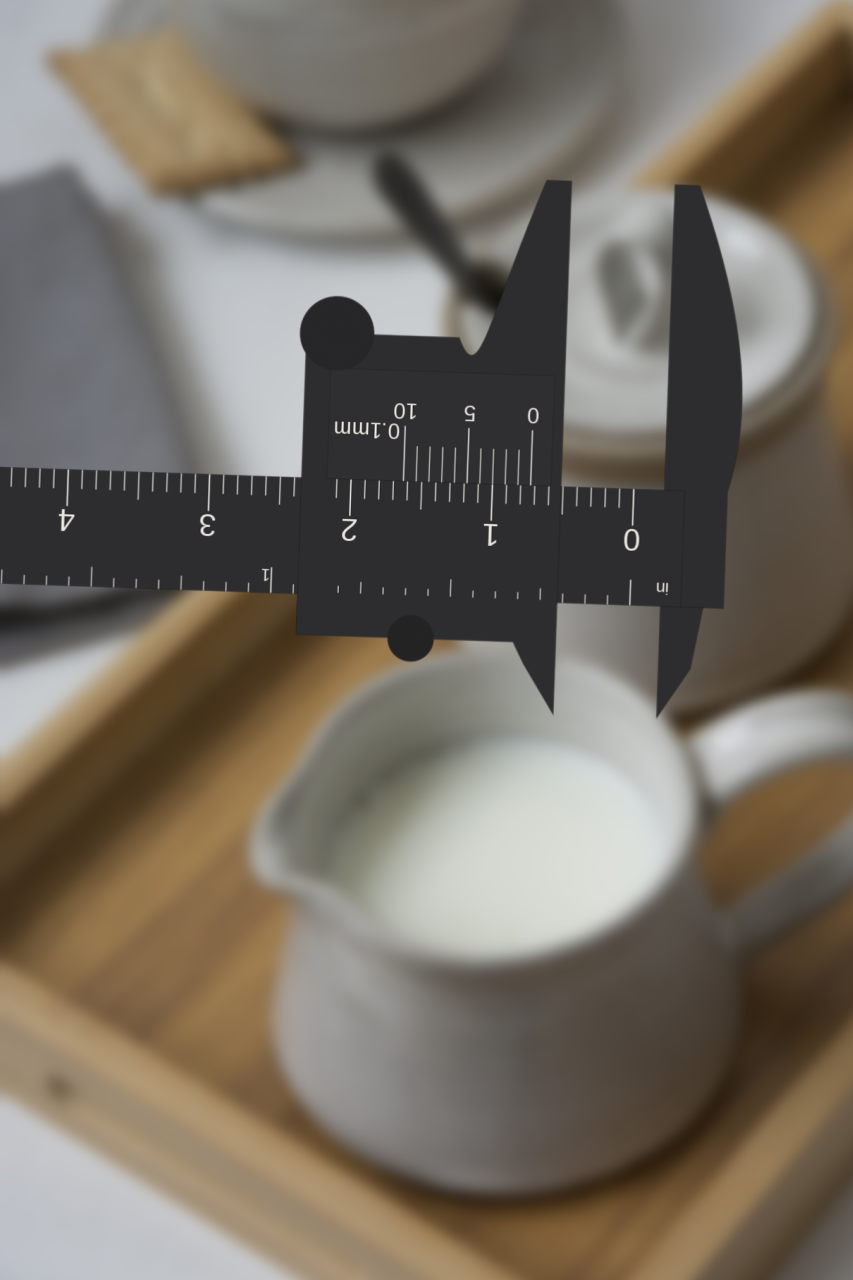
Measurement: 7.3 mm
